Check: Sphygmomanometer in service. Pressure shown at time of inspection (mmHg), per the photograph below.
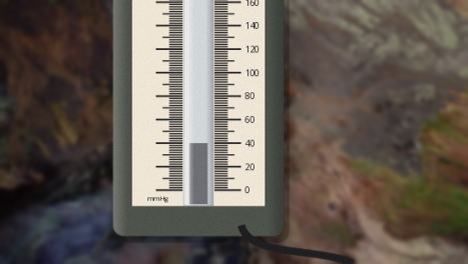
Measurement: 40 mmHg
